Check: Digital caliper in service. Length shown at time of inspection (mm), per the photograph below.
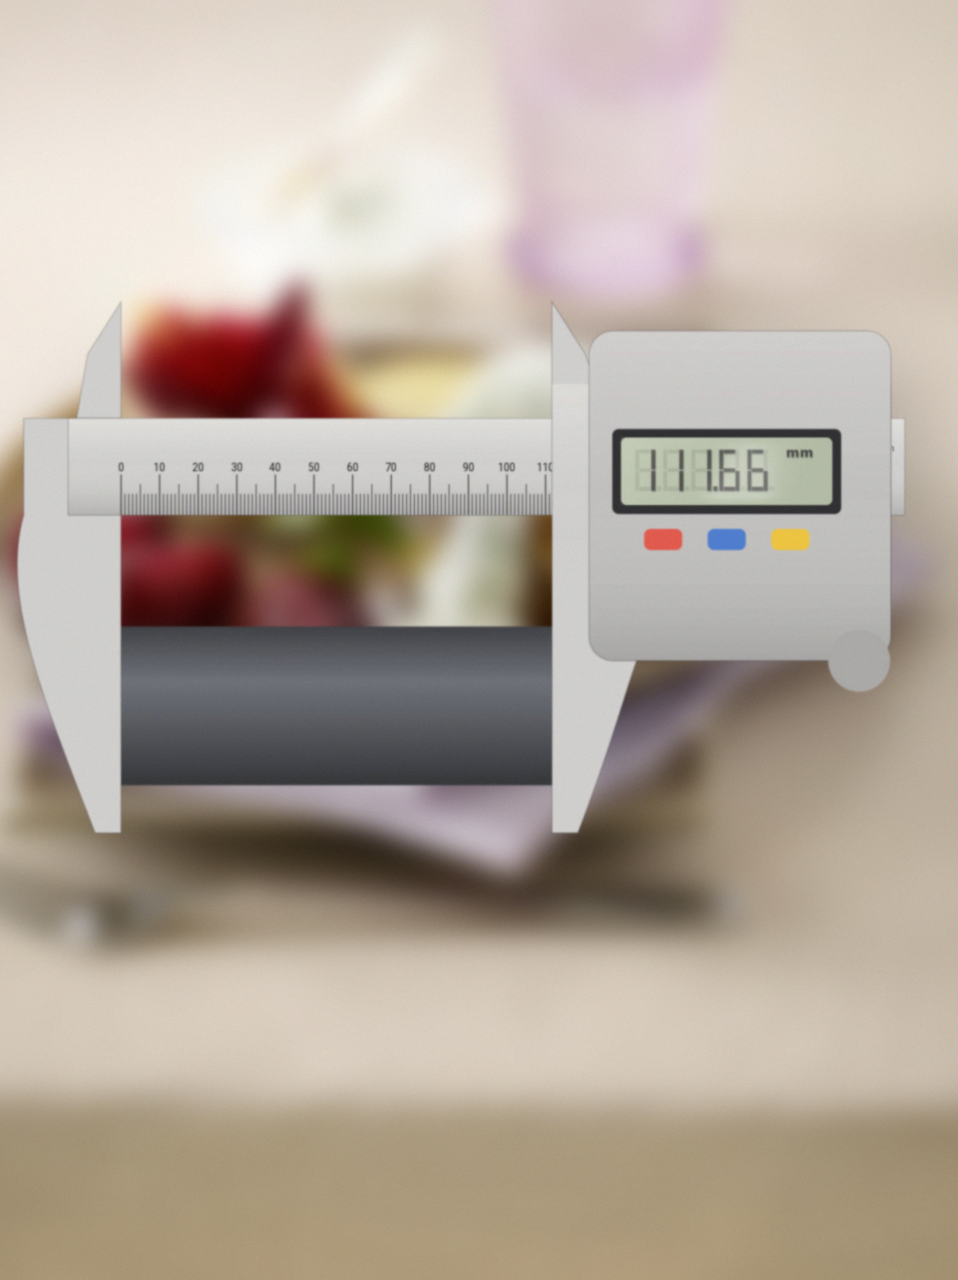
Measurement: 111.66 mm
